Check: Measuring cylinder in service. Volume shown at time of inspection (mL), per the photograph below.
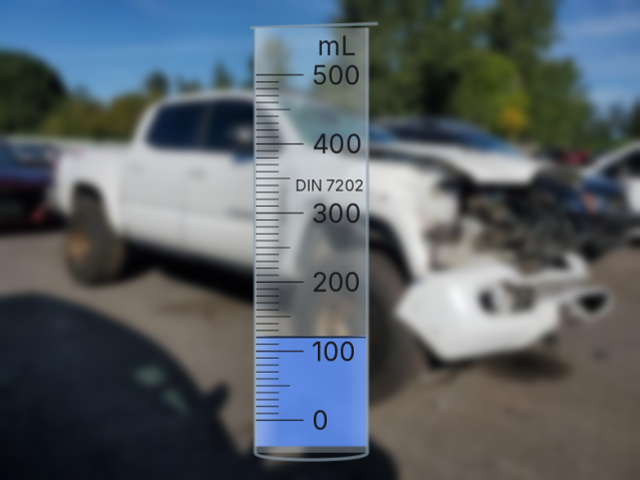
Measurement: 120 mL
